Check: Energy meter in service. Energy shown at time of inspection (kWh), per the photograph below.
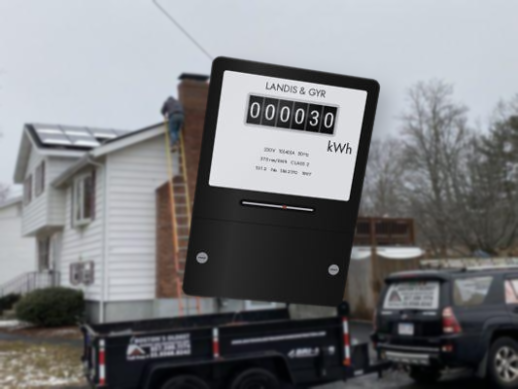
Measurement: 30 kWh
